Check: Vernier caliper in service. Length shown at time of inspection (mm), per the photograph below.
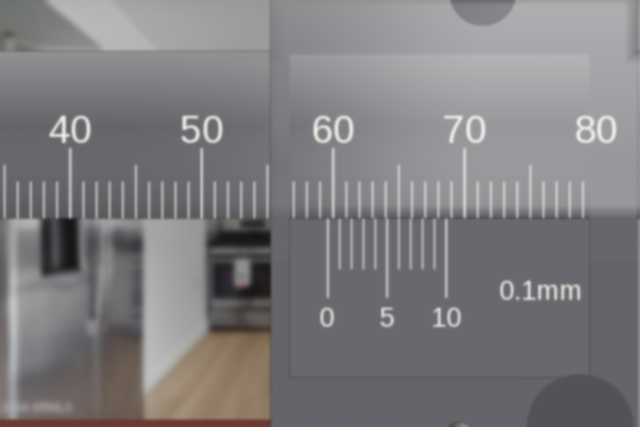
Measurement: 59.6 mm
